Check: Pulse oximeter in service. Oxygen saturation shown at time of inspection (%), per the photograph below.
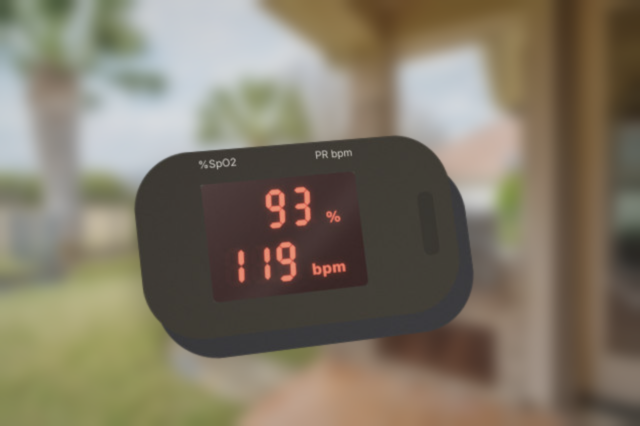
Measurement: 93 %
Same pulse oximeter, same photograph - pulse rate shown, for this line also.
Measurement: 119 bpm
